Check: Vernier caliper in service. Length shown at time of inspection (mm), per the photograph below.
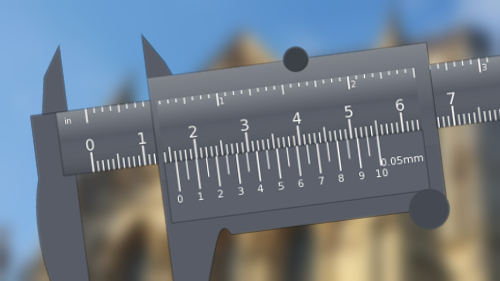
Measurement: 16.0 mm
